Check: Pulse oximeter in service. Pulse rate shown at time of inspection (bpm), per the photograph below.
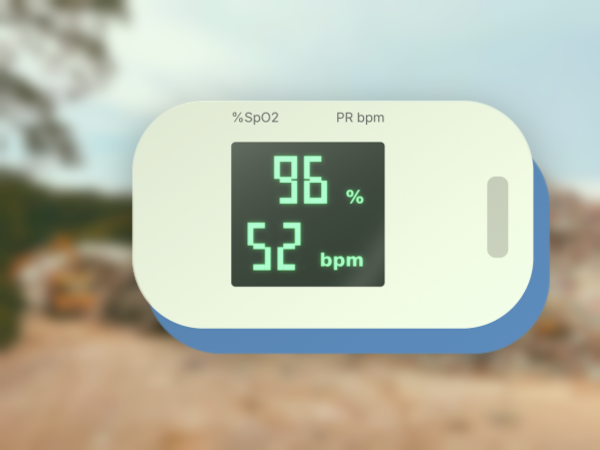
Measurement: 52 bpm
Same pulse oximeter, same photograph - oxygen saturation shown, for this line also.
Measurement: 96 %
